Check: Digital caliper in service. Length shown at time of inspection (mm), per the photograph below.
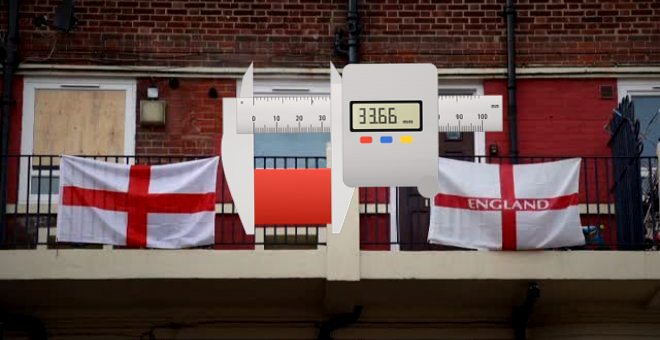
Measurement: 33.66 mm
